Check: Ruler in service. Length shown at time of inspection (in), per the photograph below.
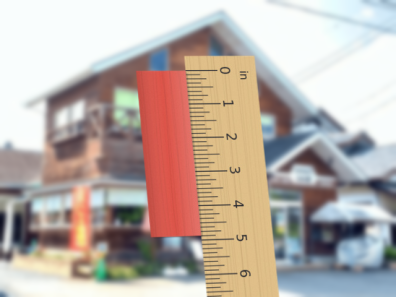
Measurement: 4.875 in
